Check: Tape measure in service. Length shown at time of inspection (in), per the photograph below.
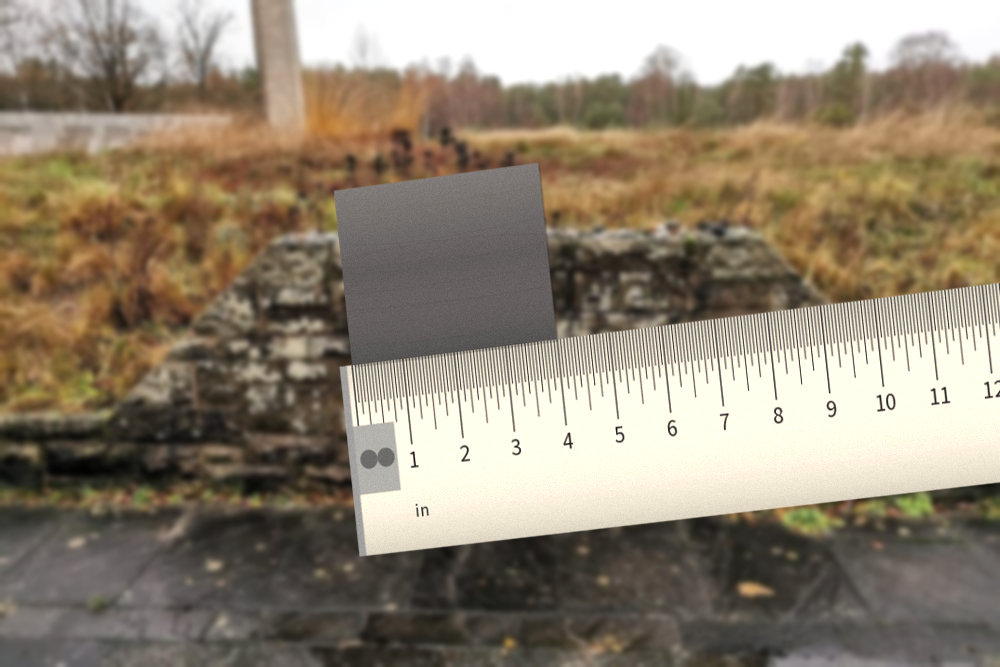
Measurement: 4 in
